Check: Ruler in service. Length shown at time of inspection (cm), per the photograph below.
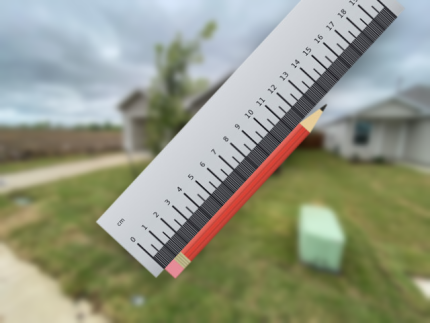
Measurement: 13.5 cm
